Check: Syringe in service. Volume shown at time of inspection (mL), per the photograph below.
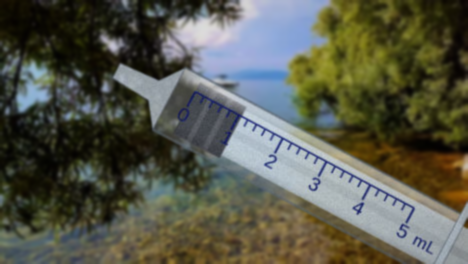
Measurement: 0 mL
